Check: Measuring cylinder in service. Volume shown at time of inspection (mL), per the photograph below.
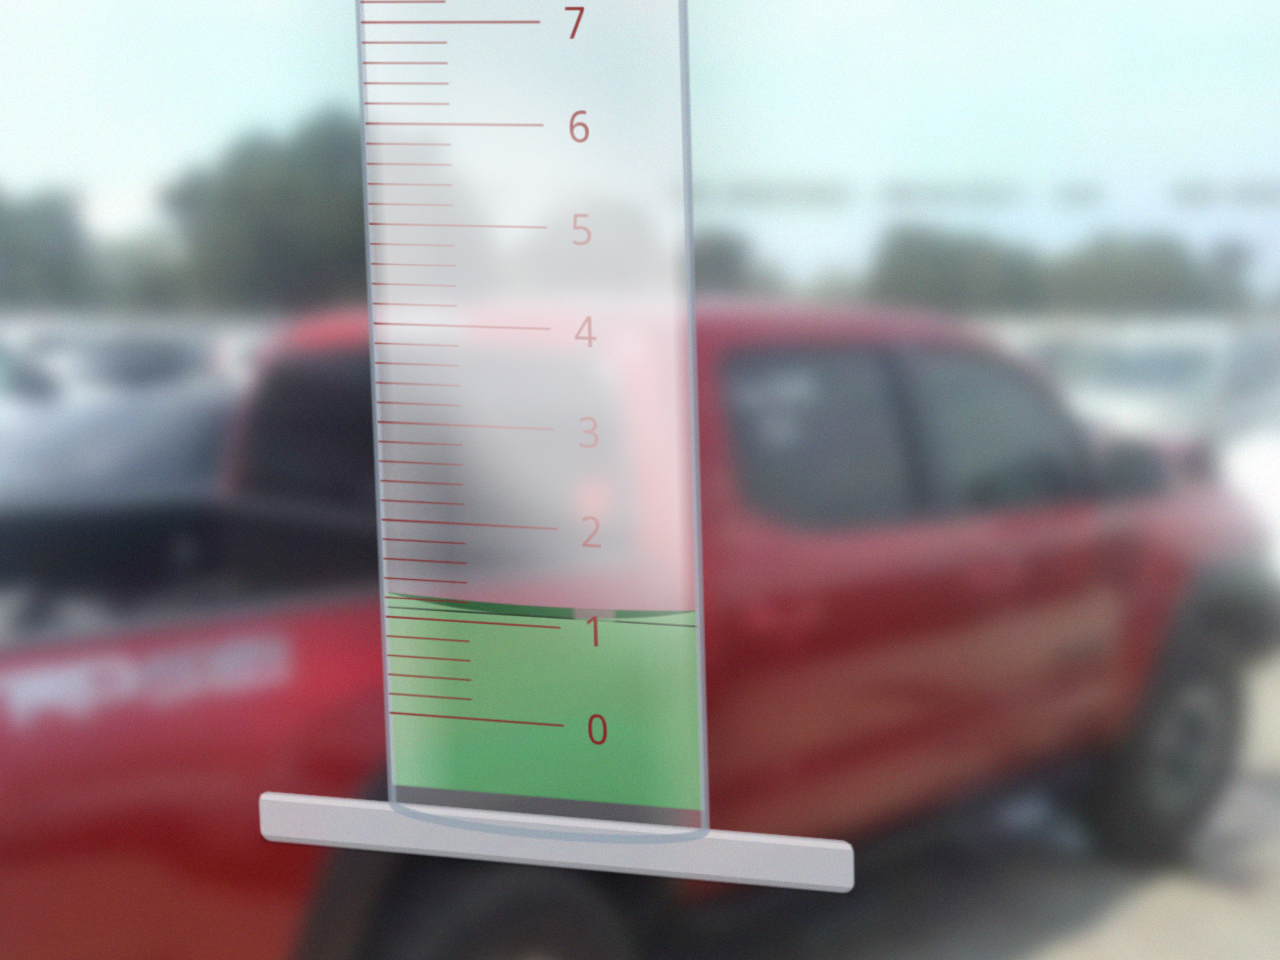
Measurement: 1.1 mL
